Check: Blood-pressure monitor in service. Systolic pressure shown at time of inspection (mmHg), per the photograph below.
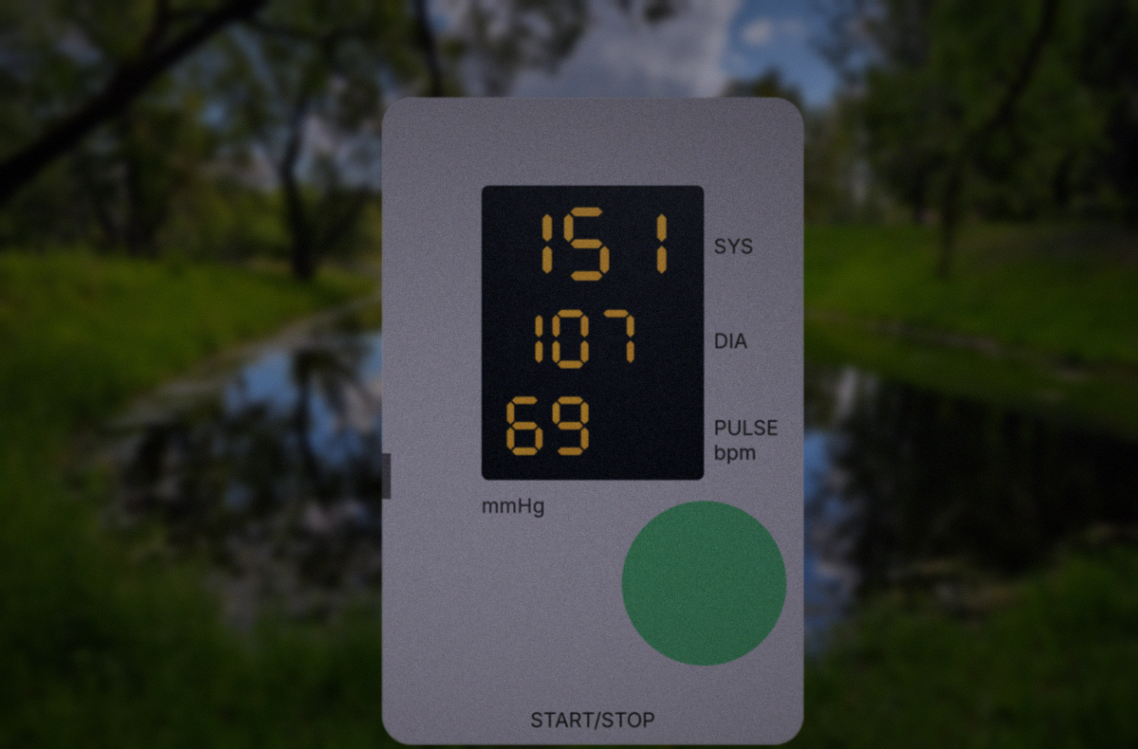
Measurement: 151 mmHg
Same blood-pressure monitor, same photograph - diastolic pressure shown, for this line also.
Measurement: 107 mmHg
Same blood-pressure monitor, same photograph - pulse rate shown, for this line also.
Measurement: 69 bpm
